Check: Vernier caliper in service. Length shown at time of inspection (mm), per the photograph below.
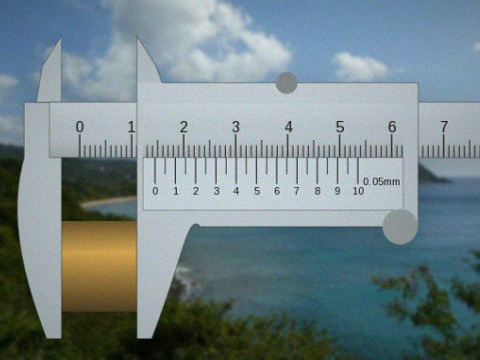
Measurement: 14.5 mm
